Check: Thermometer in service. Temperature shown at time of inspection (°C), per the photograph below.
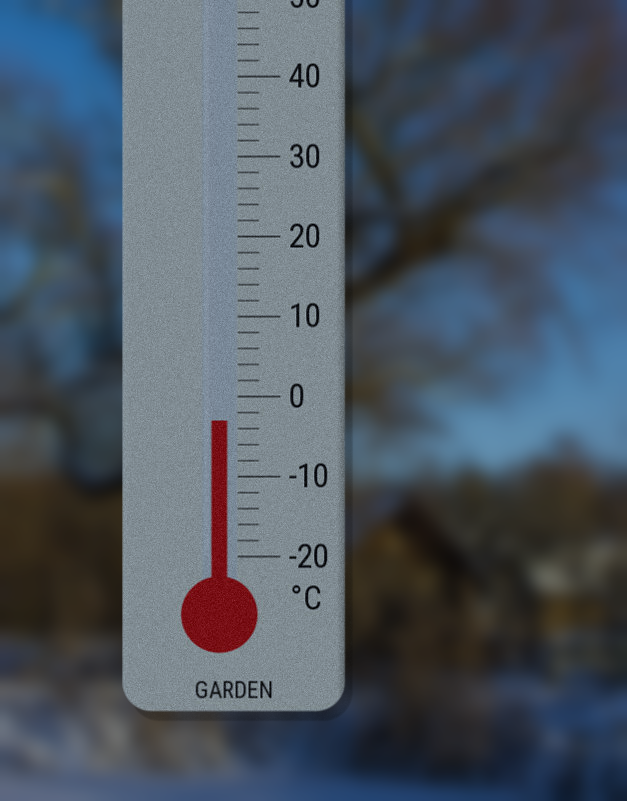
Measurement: -3 °C
